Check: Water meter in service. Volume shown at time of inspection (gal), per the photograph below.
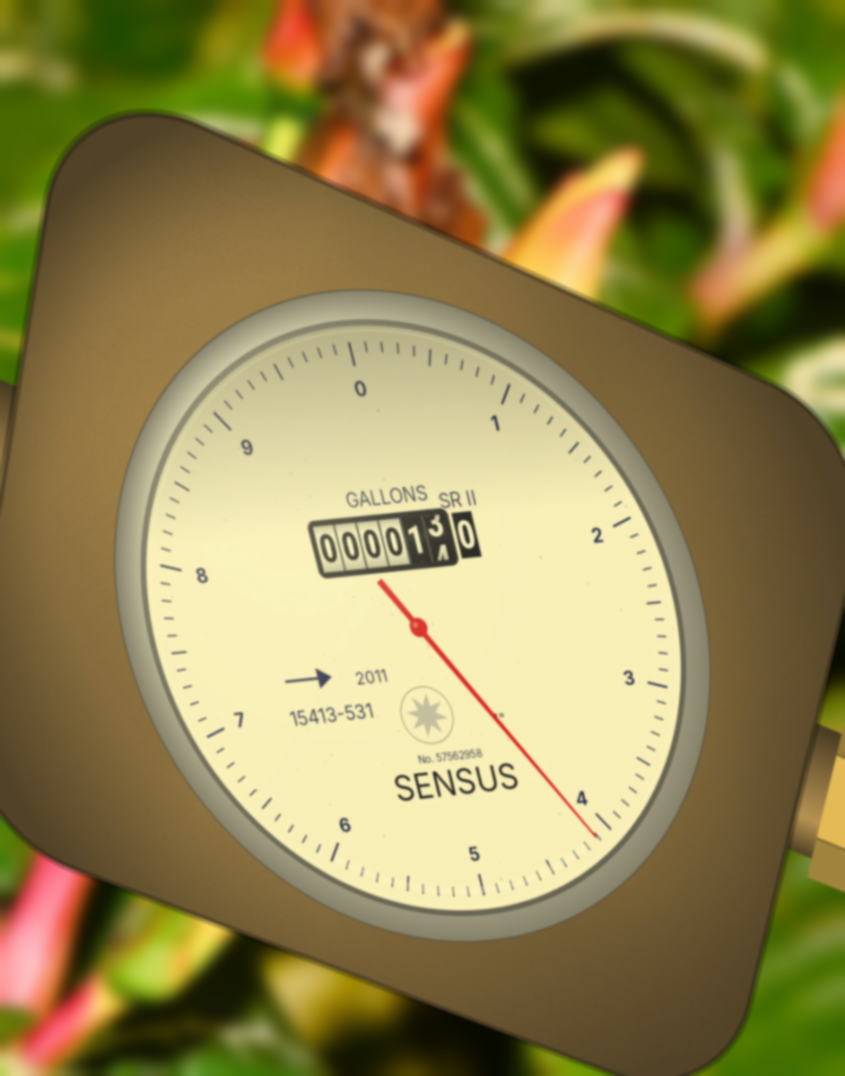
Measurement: 134.1 gal
